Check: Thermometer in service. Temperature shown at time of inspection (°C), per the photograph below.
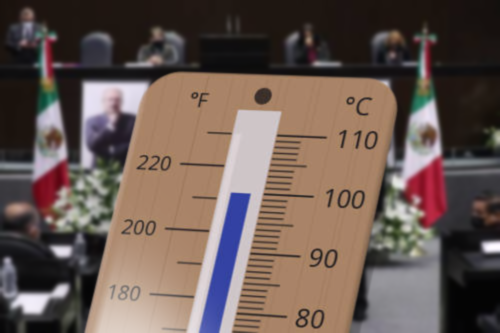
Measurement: 100 °C
